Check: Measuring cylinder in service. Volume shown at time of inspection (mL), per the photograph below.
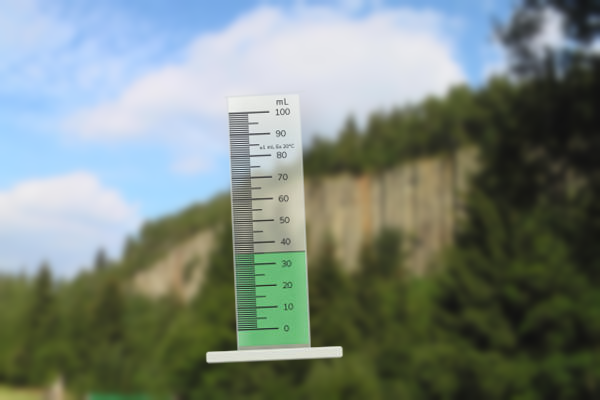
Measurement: 35 mL
